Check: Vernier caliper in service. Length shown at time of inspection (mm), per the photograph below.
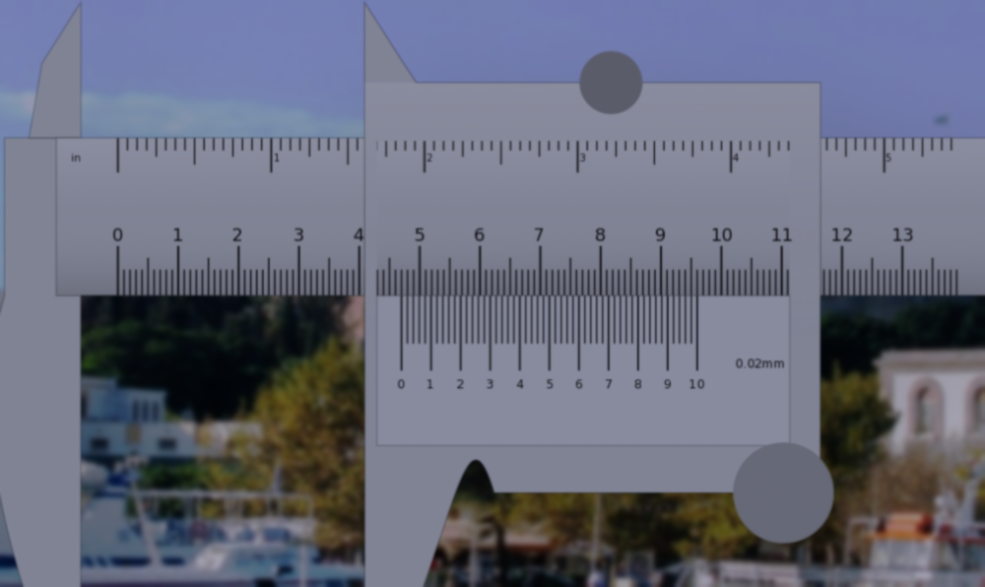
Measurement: 47.0 mm
